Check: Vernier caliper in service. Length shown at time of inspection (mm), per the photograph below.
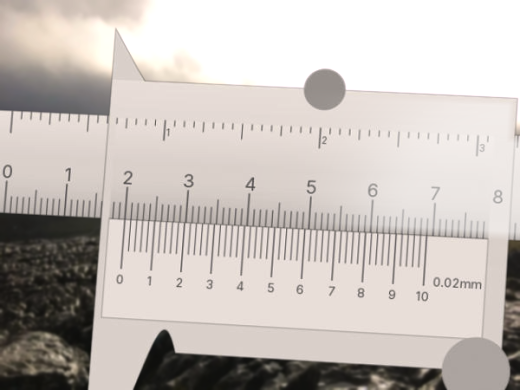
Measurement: 20.0 mm
